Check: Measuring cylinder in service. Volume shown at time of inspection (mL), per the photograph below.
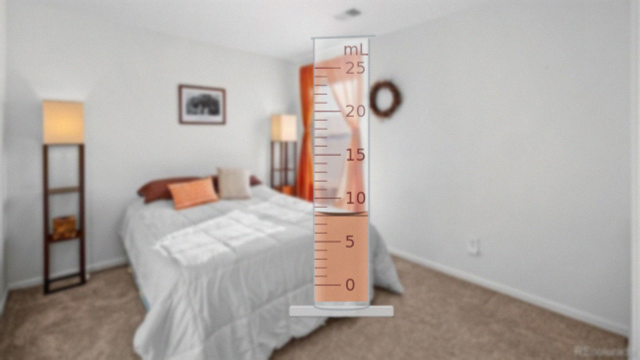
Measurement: 8 mL
